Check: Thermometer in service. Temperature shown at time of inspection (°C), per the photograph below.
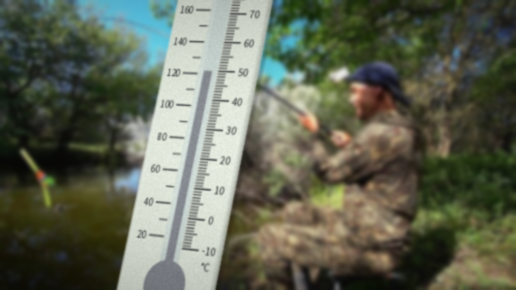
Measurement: 50 °C
